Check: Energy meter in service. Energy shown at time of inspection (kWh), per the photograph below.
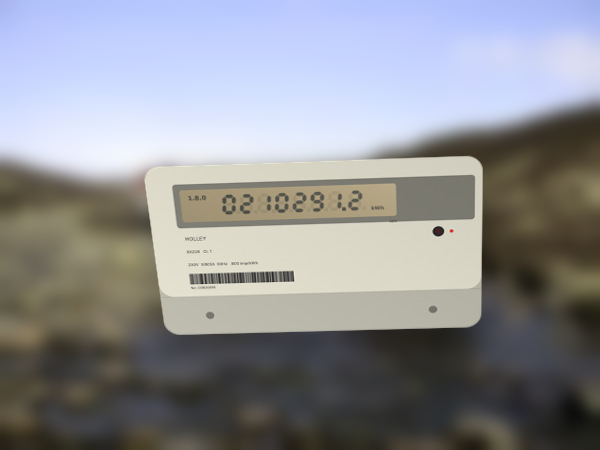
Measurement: 210291.2 kWh
